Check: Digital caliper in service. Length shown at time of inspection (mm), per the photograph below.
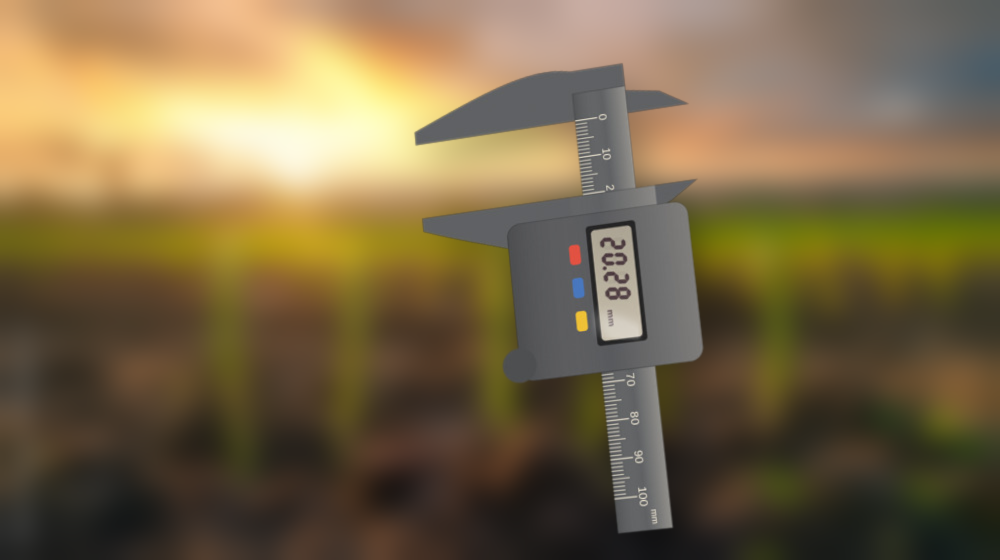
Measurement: 20.28 mm
